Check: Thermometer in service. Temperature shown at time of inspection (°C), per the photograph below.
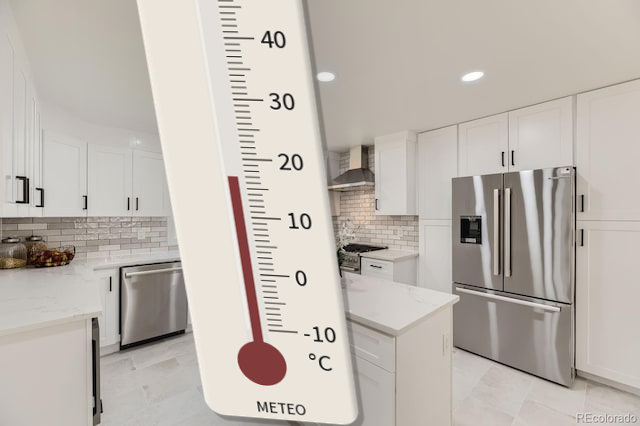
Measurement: 17 °C
